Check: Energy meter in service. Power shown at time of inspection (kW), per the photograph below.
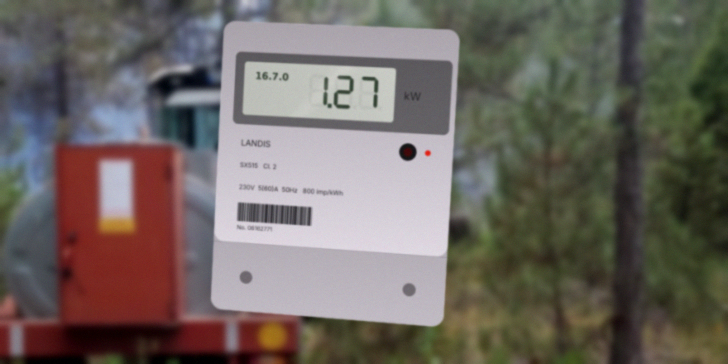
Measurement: 1.27 kW
